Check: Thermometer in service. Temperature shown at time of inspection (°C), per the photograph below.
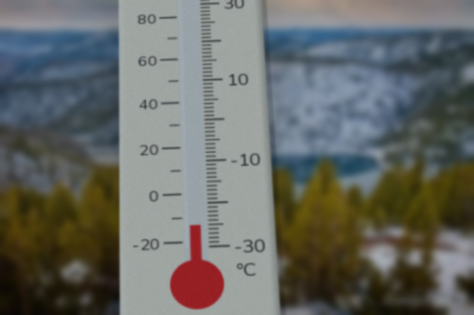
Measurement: -25 °C
